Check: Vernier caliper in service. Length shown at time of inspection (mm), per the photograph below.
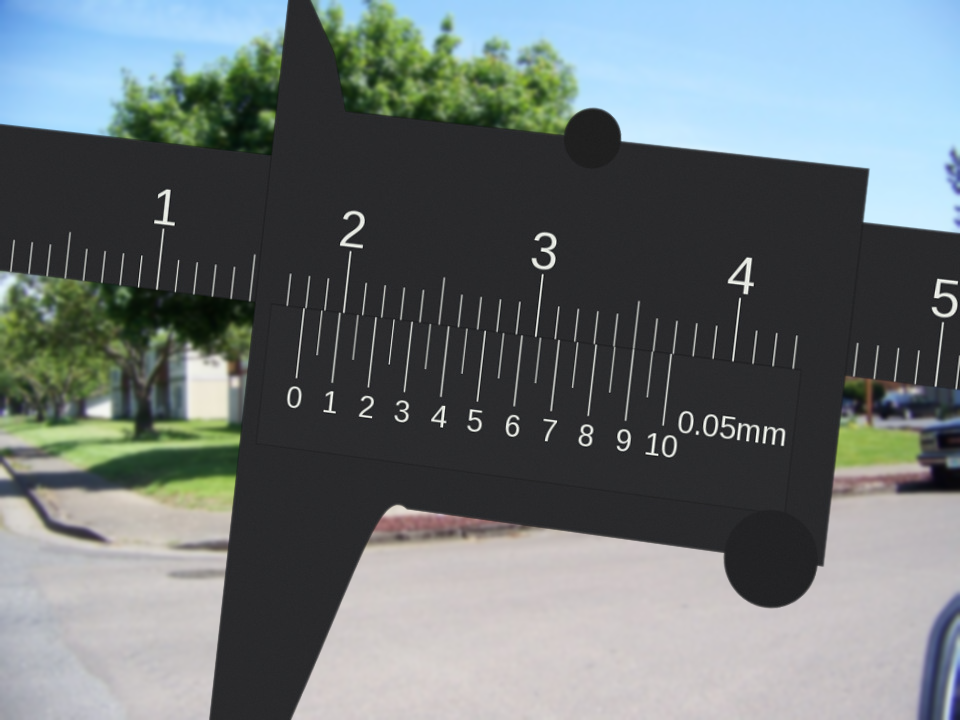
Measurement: 17.9 mm
